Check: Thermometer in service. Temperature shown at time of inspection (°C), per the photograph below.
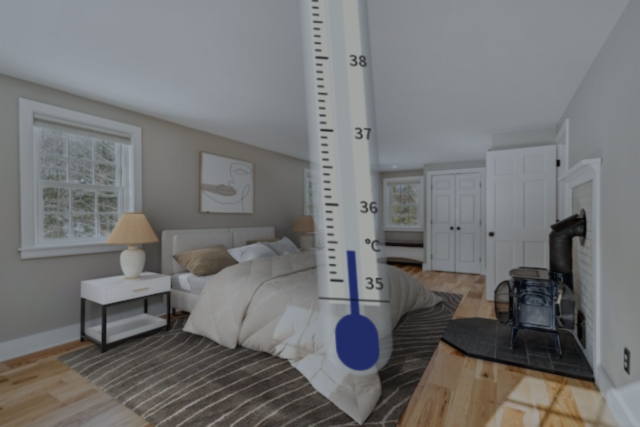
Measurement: 35.4 °C
